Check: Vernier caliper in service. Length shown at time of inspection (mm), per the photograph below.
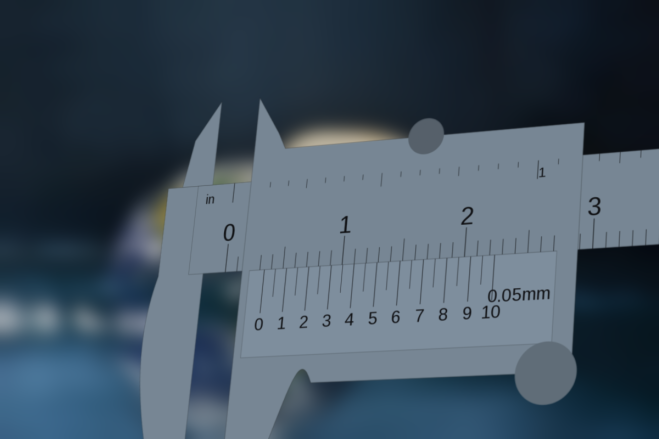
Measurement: 3.4 mm
